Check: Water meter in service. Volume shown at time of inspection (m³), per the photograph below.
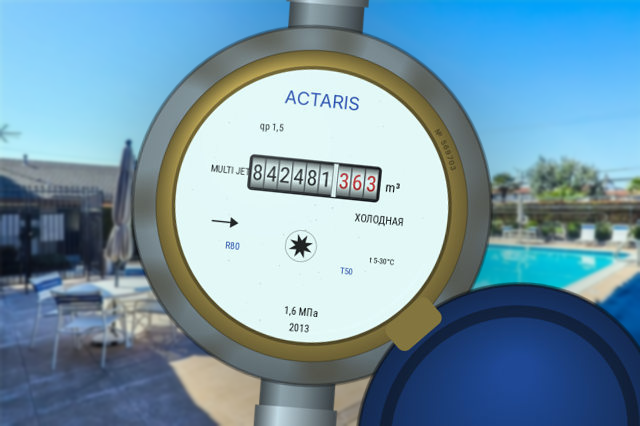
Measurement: 842481.363 m³
